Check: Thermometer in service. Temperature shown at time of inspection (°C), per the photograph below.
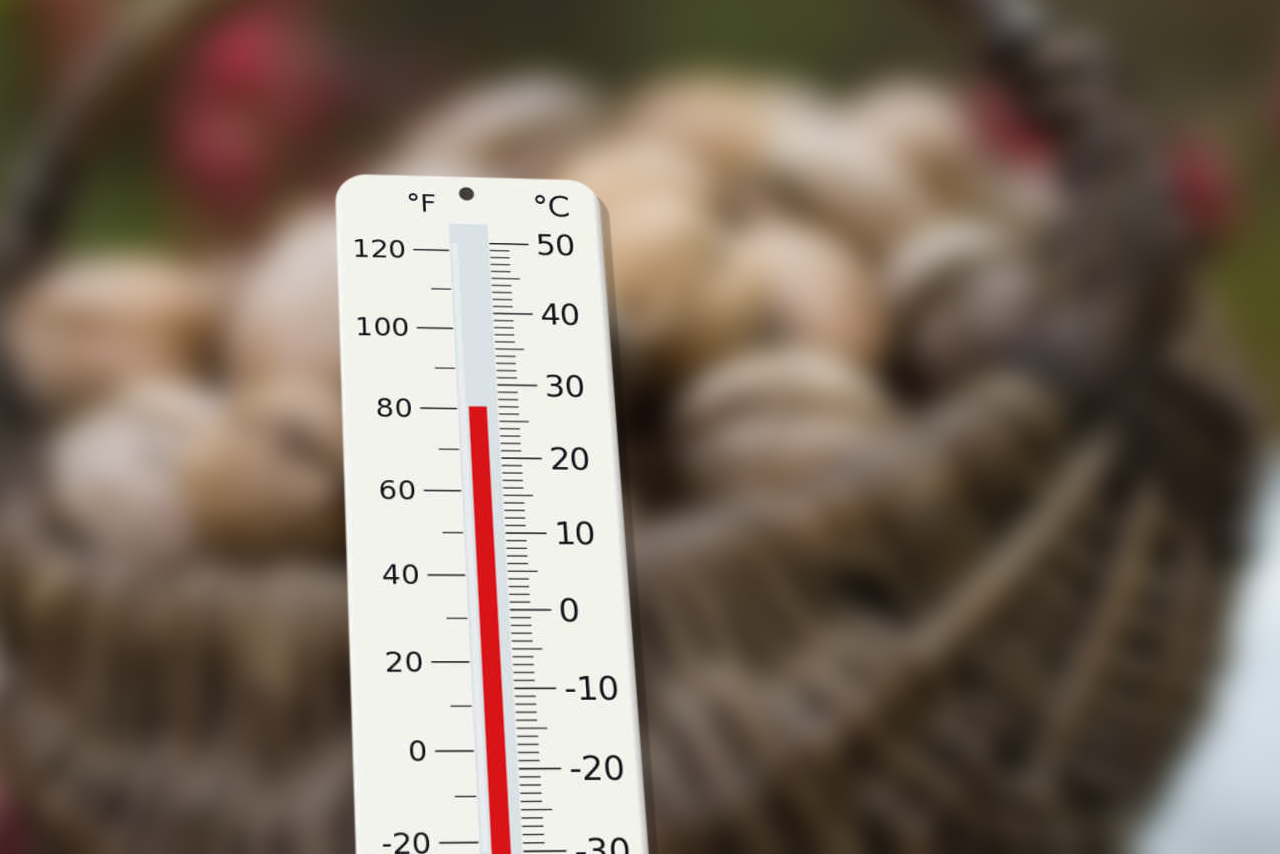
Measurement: 27 °C
